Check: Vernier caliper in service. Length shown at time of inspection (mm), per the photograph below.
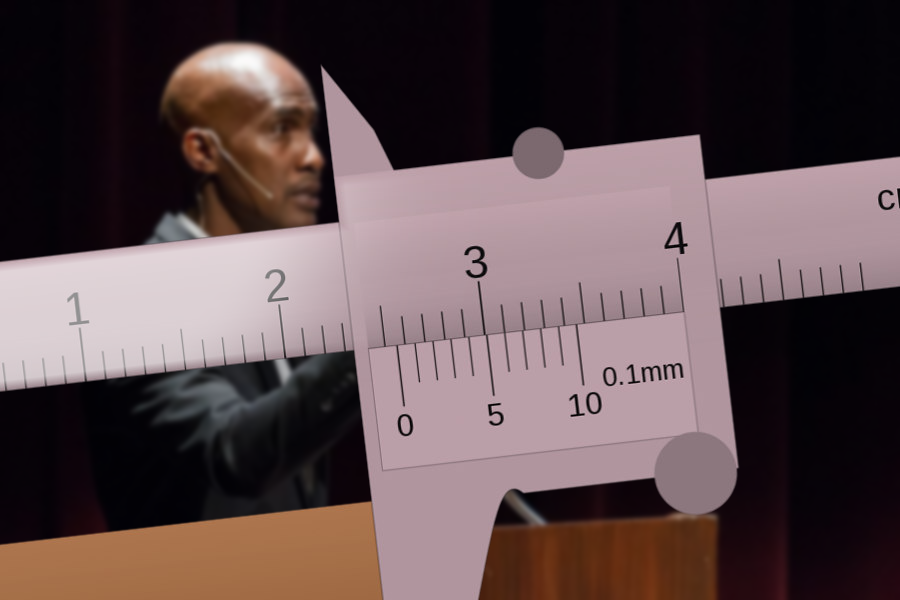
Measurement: 25.6 mm
